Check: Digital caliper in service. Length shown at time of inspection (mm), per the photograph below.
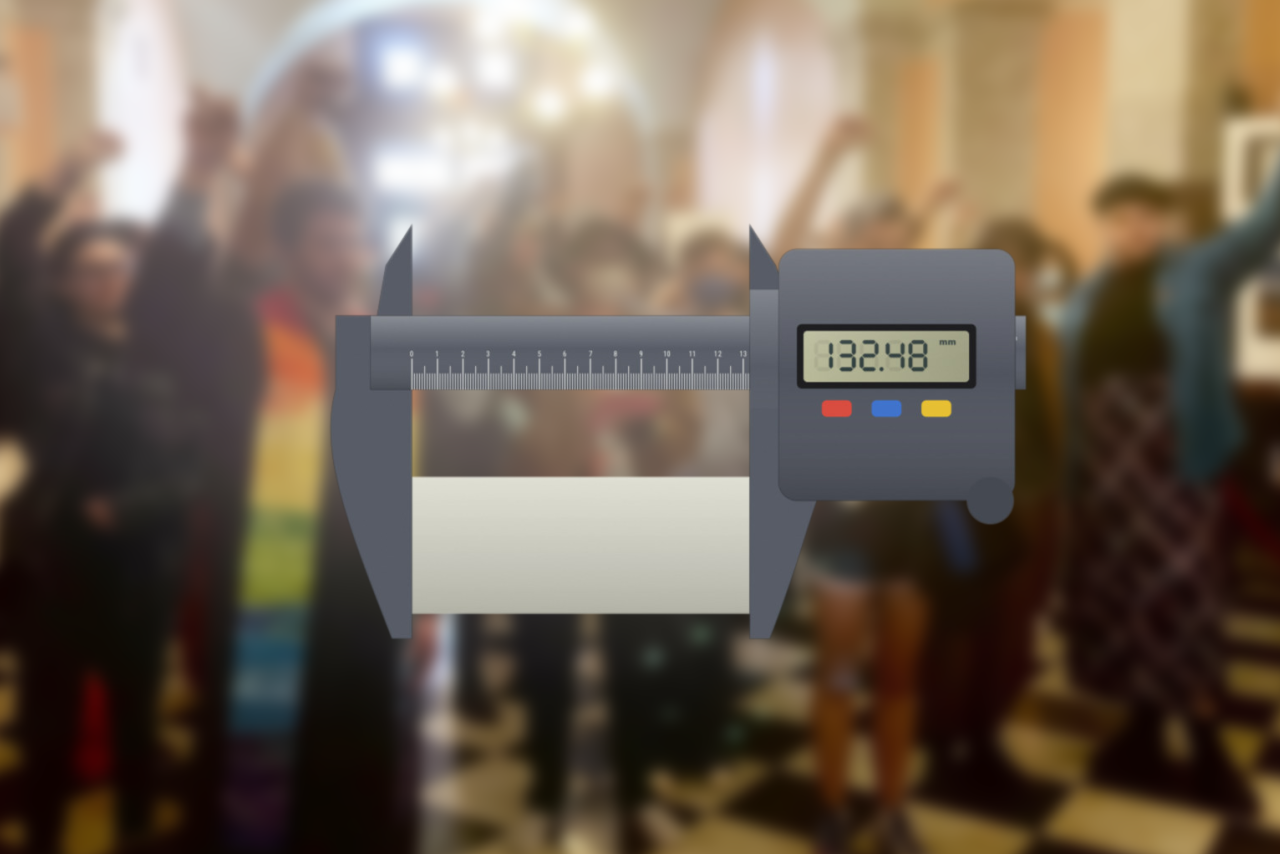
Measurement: 132.48 mm
